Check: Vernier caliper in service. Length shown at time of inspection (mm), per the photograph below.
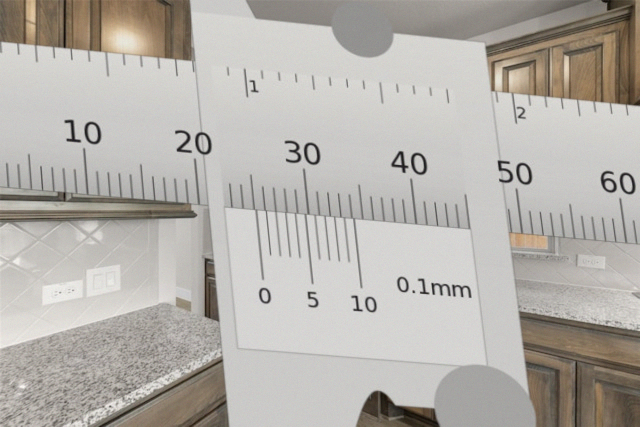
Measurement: 25.2 mm
